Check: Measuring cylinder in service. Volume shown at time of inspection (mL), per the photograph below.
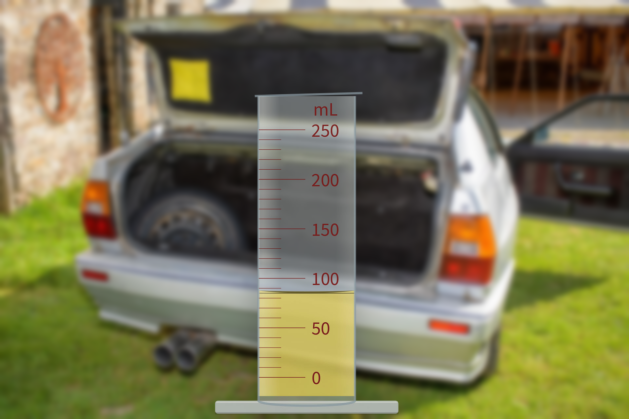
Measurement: 85 mL
